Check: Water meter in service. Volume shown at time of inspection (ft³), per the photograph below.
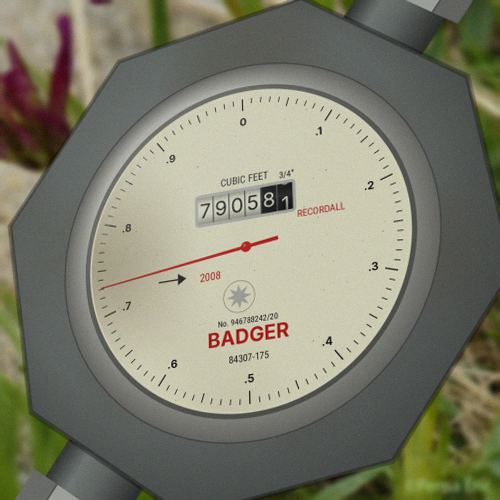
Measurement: 790580.73 ft³
